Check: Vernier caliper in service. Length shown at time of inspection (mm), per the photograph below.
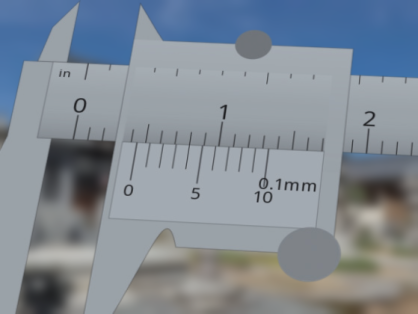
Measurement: 4.4 mm
